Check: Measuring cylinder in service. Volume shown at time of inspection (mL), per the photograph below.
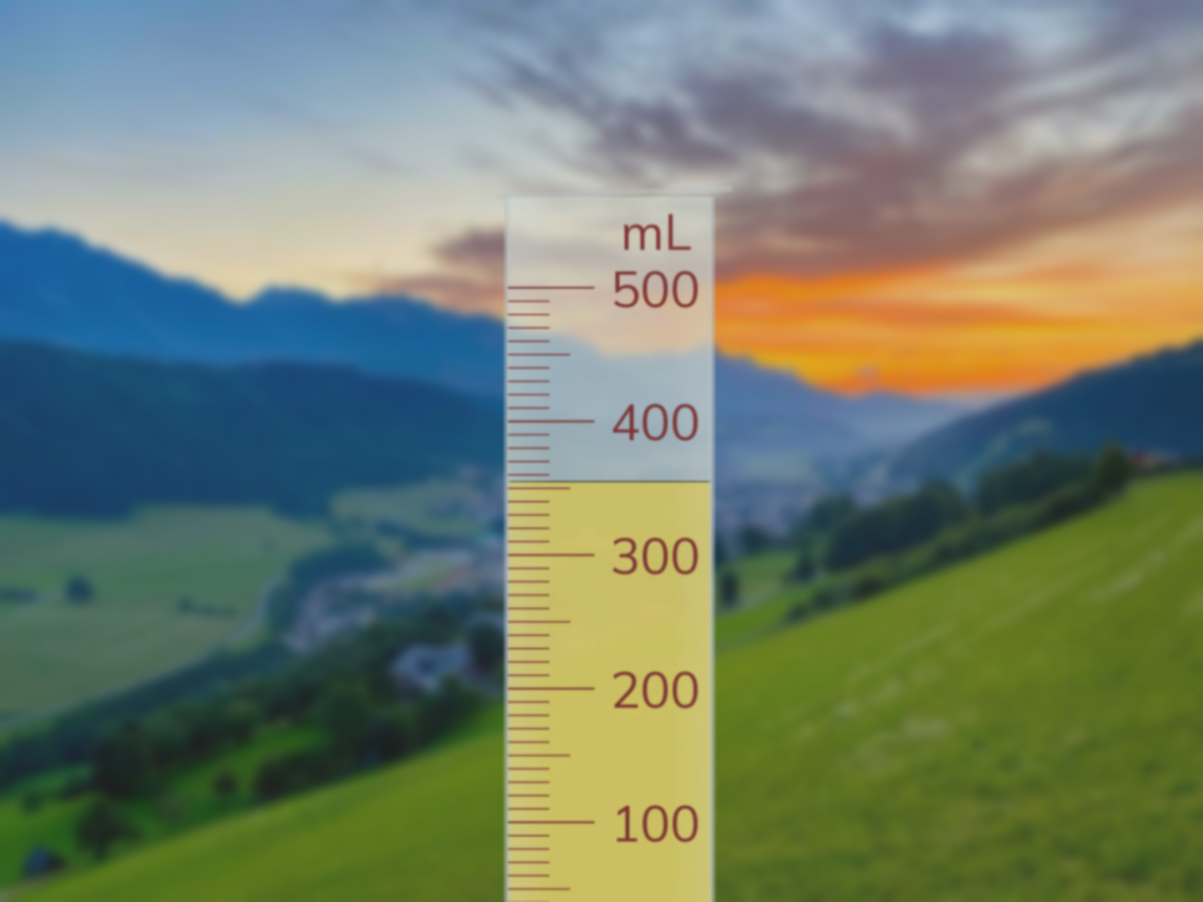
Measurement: 355 mL
